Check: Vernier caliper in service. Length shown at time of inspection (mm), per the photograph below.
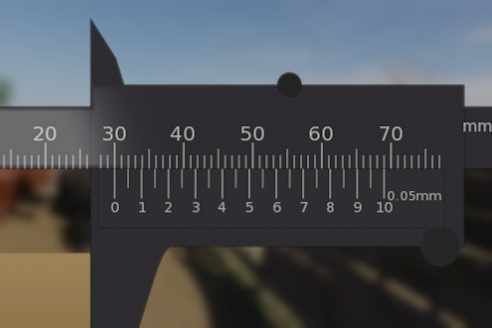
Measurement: 30.0 mm
